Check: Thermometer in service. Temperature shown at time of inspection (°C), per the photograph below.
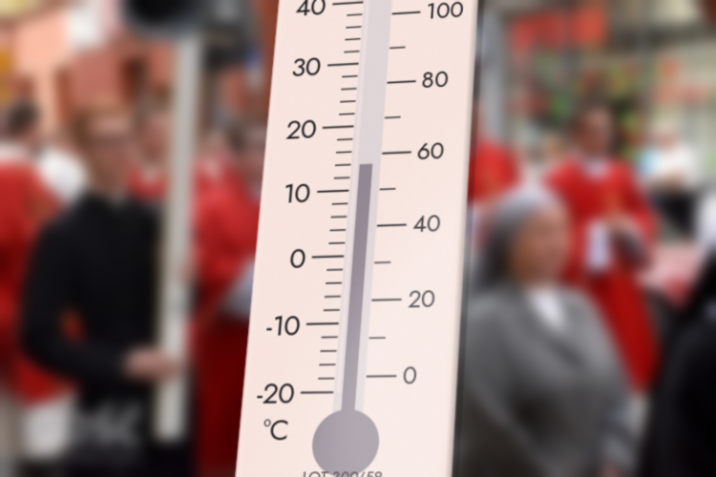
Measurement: 14 °C
